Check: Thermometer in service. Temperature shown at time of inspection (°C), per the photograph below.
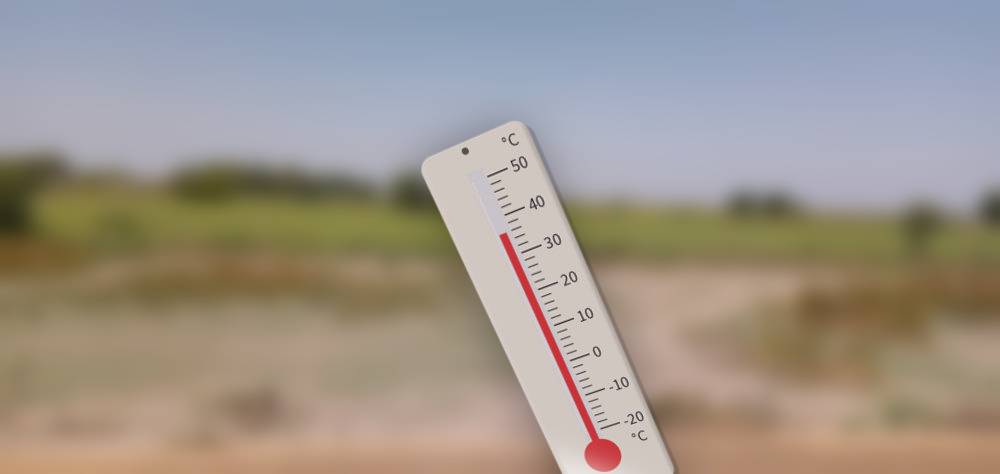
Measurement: 36 °C
